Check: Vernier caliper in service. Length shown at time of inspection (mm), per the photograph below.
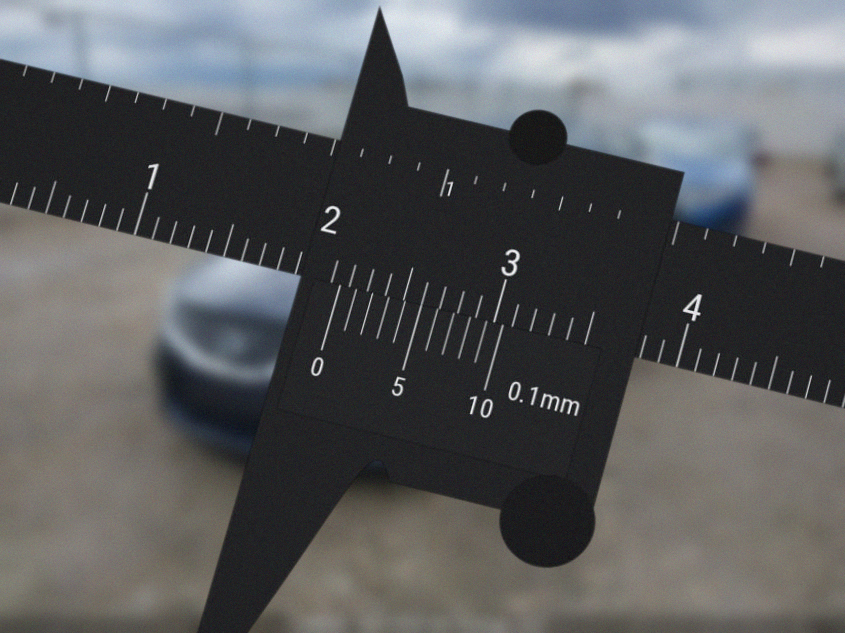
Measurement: 21.5 mm
